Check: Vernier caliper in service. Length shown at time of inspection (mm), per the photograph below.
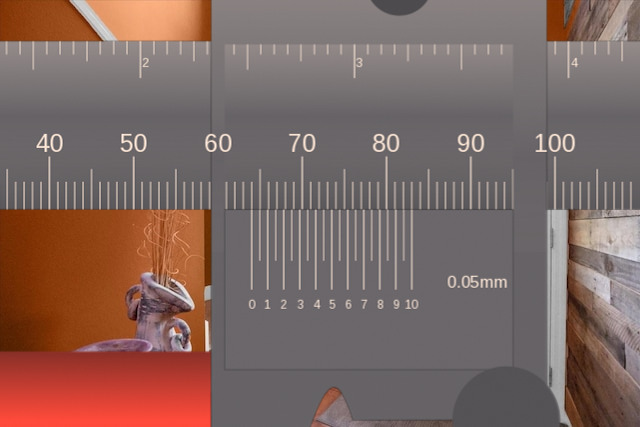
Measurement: 64.0 mm
